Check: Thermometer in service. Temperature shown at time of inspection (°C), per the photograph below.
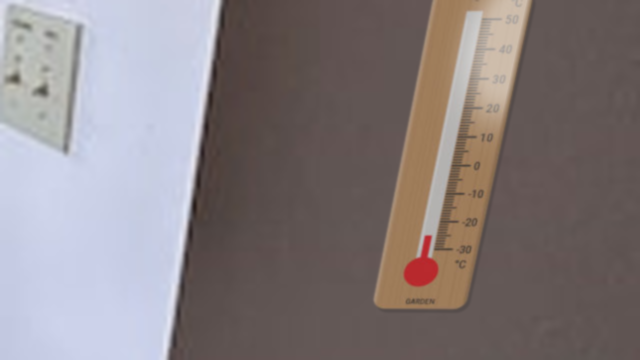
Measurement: -25 °C
